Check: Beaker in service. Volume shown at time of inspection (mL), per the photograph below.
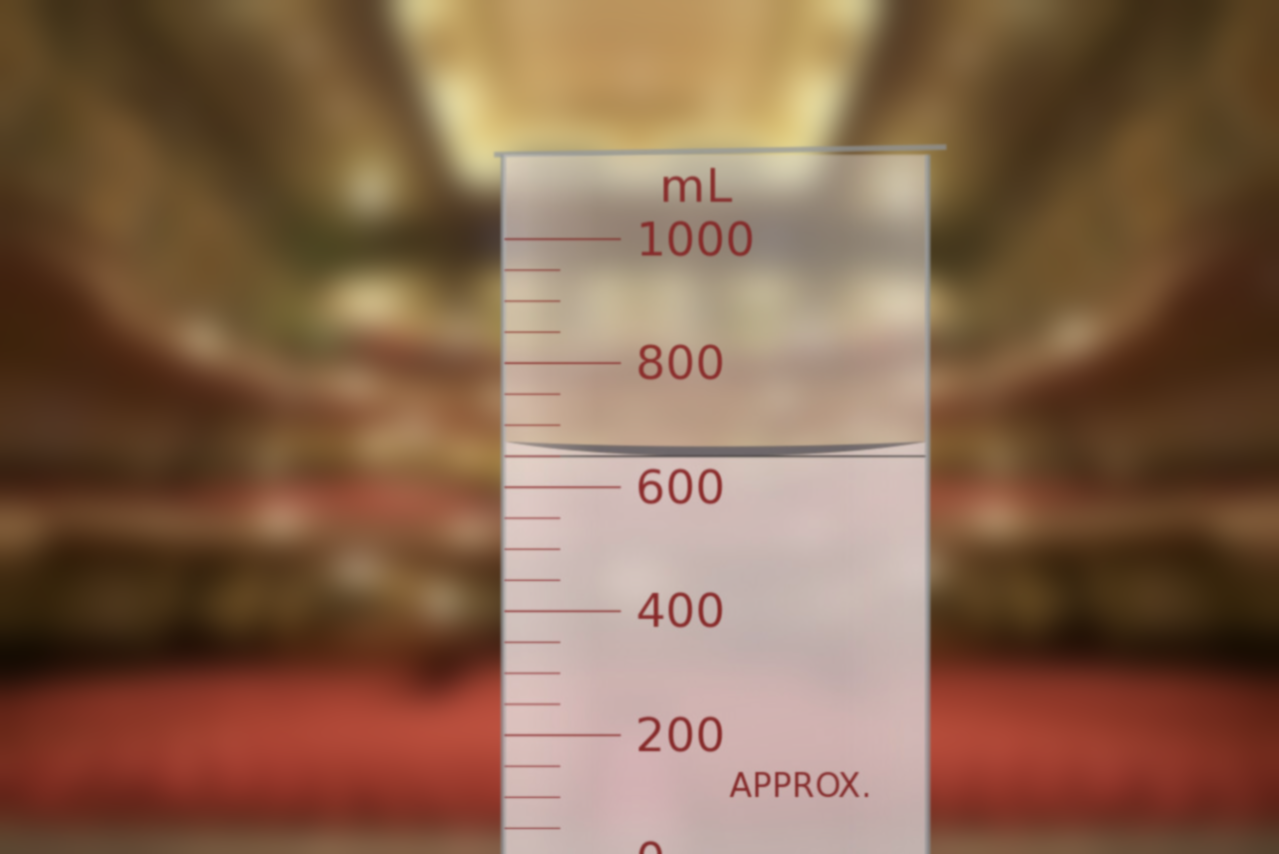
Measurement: 650 mL
